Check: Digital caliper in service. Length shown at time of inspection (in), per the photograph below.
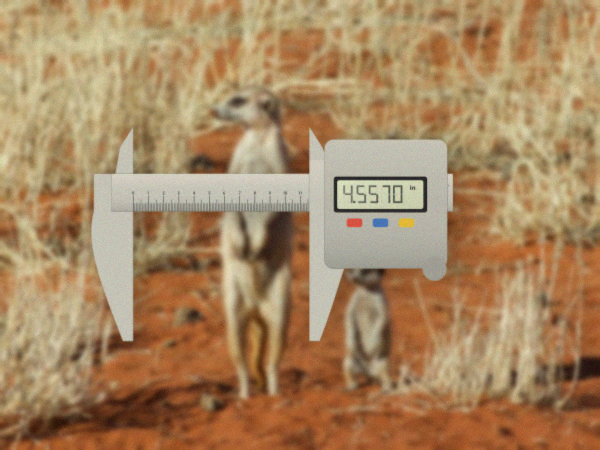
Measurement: 4.5570 in
